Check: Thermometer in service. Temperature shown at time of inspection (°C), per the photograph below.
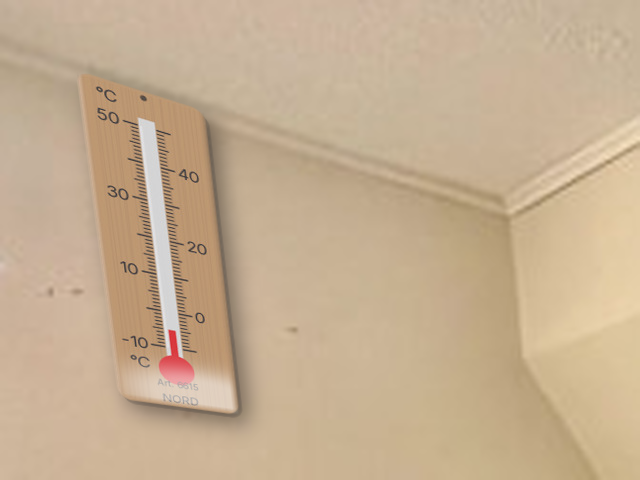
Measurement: -5 °C
